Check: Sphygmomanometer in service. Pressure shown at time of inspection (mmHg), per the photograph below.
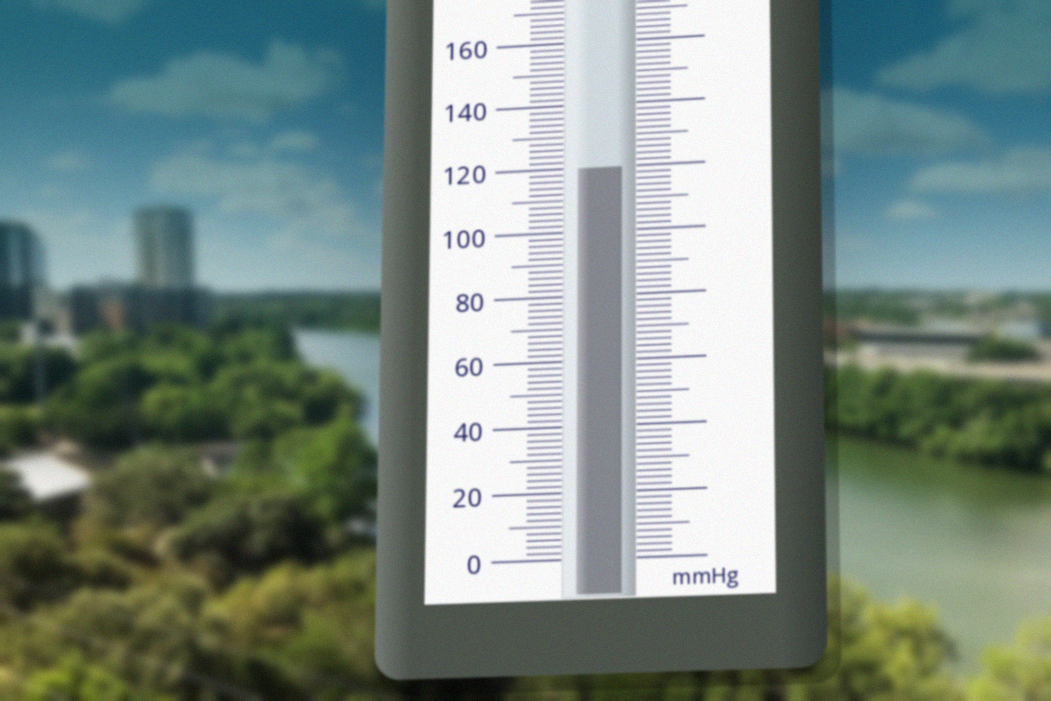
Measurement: 120 mmHg
